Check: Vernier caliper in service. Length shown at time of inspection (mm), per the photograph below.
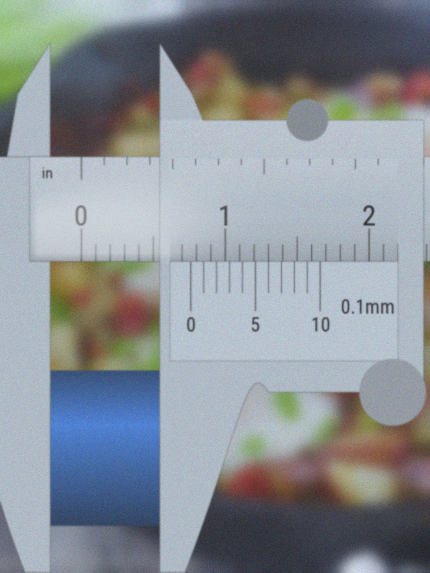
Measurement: 7.6 mm
